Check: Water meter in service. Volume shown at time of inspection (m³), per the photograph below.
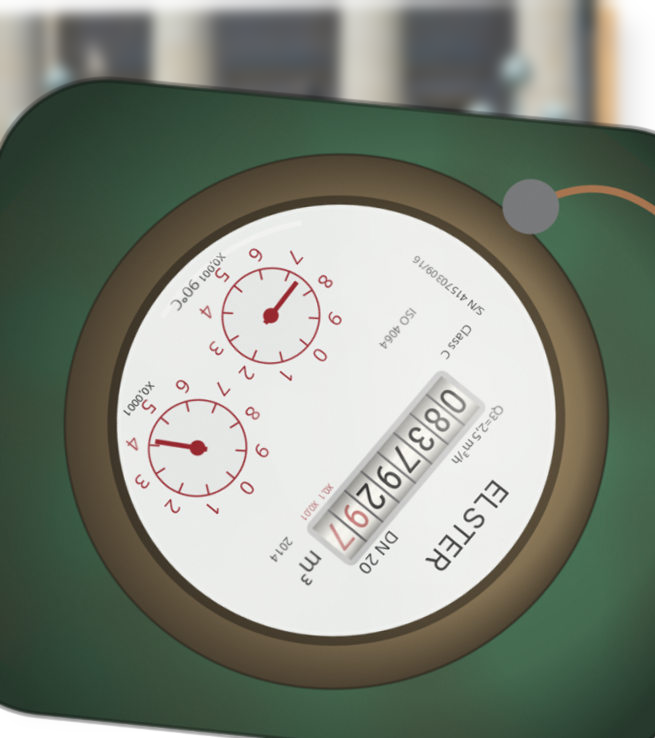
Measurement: 83792.9774 m³
